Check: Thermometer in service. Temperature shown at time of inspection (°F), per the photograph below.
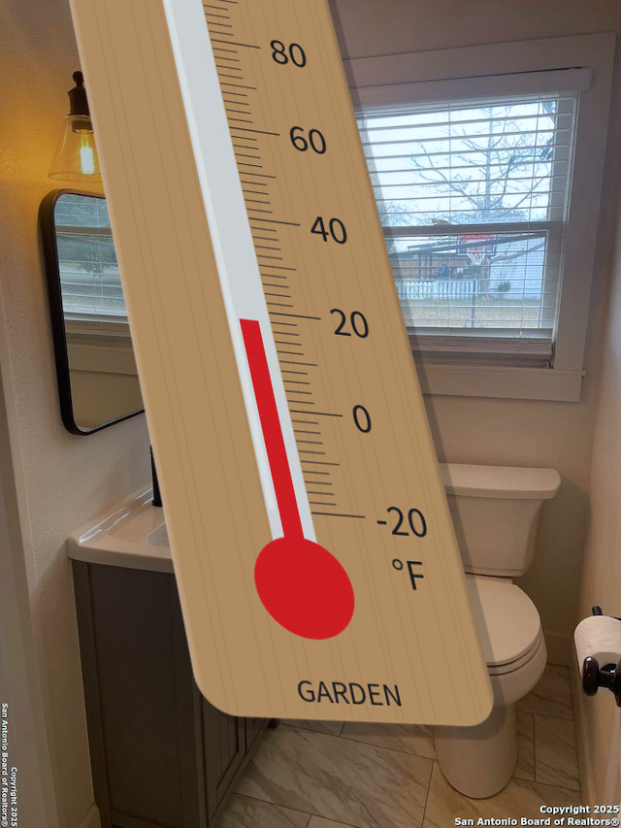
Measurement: 18 °F
